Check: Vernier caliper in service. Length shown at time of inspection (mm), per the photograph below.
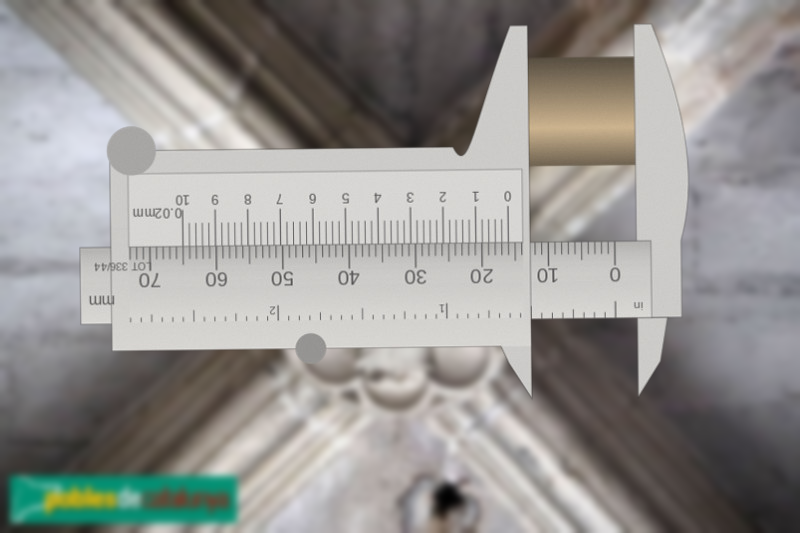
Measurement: 16.0 mm
